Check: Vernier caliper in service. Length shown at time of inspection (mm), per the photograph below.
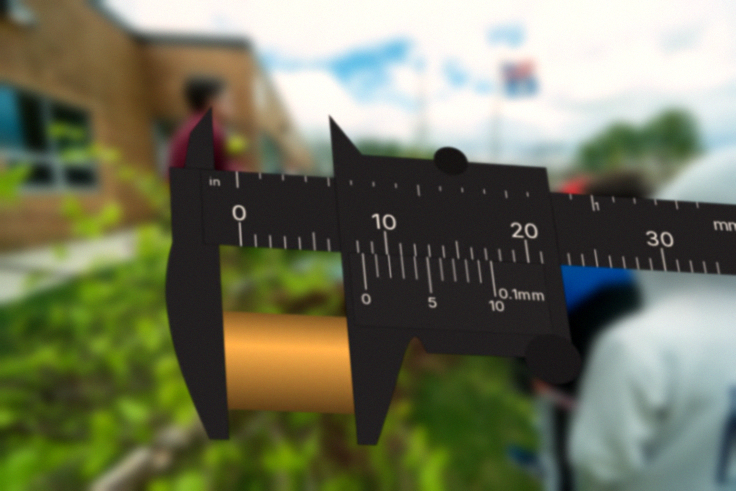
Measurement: 8.3 mm
